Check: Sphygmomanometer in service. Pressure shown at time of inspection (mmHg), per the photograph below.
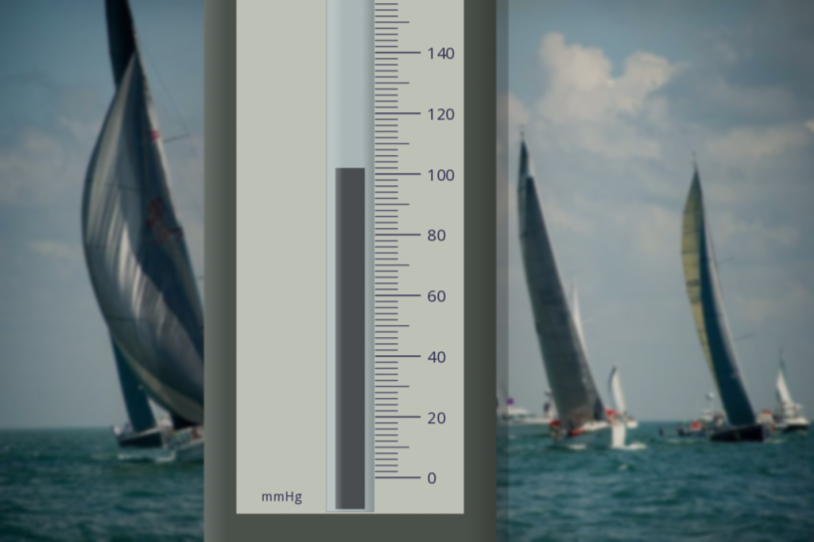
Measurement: 102 mmHg
